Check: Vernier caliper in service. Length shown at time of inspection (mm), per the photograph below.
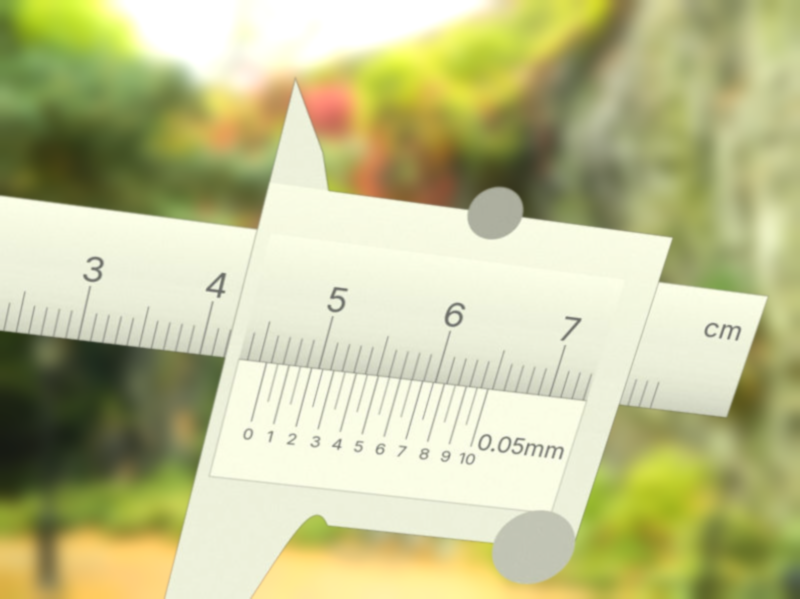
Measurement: 45.6 mm
